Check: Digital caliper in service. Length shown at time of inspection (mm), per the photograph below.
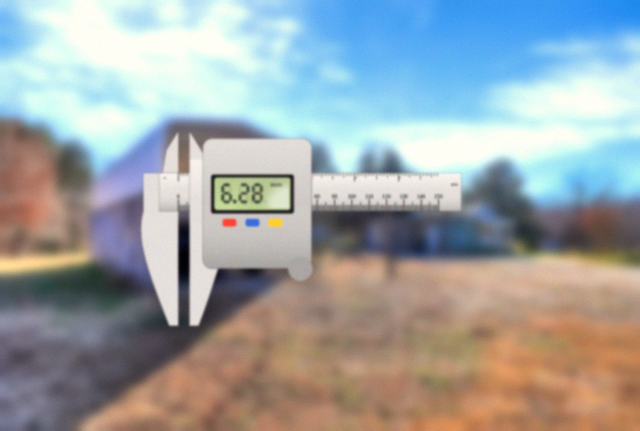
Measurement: 6.28 mm
